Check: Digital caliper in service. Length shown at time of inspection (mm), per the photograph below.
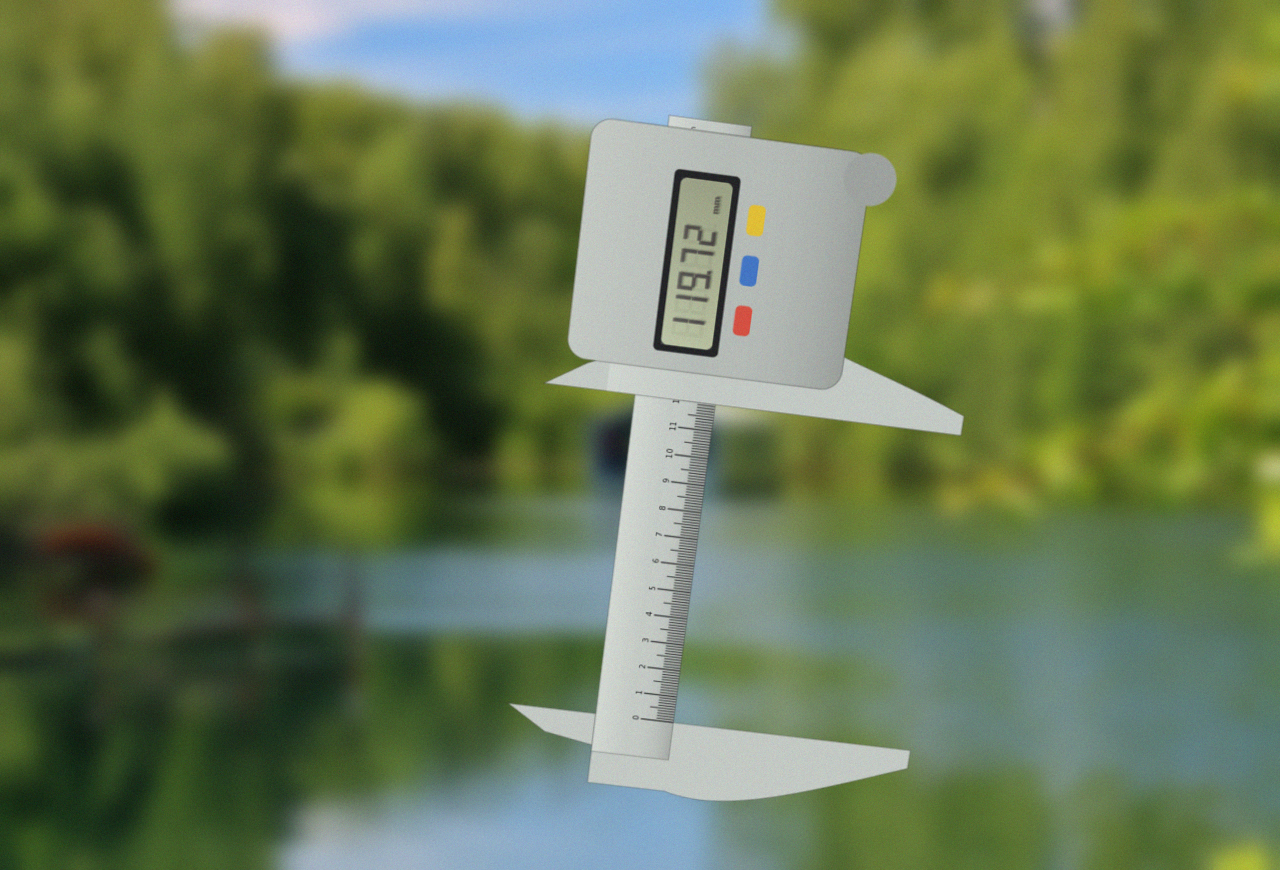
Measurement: 119.72 mm
